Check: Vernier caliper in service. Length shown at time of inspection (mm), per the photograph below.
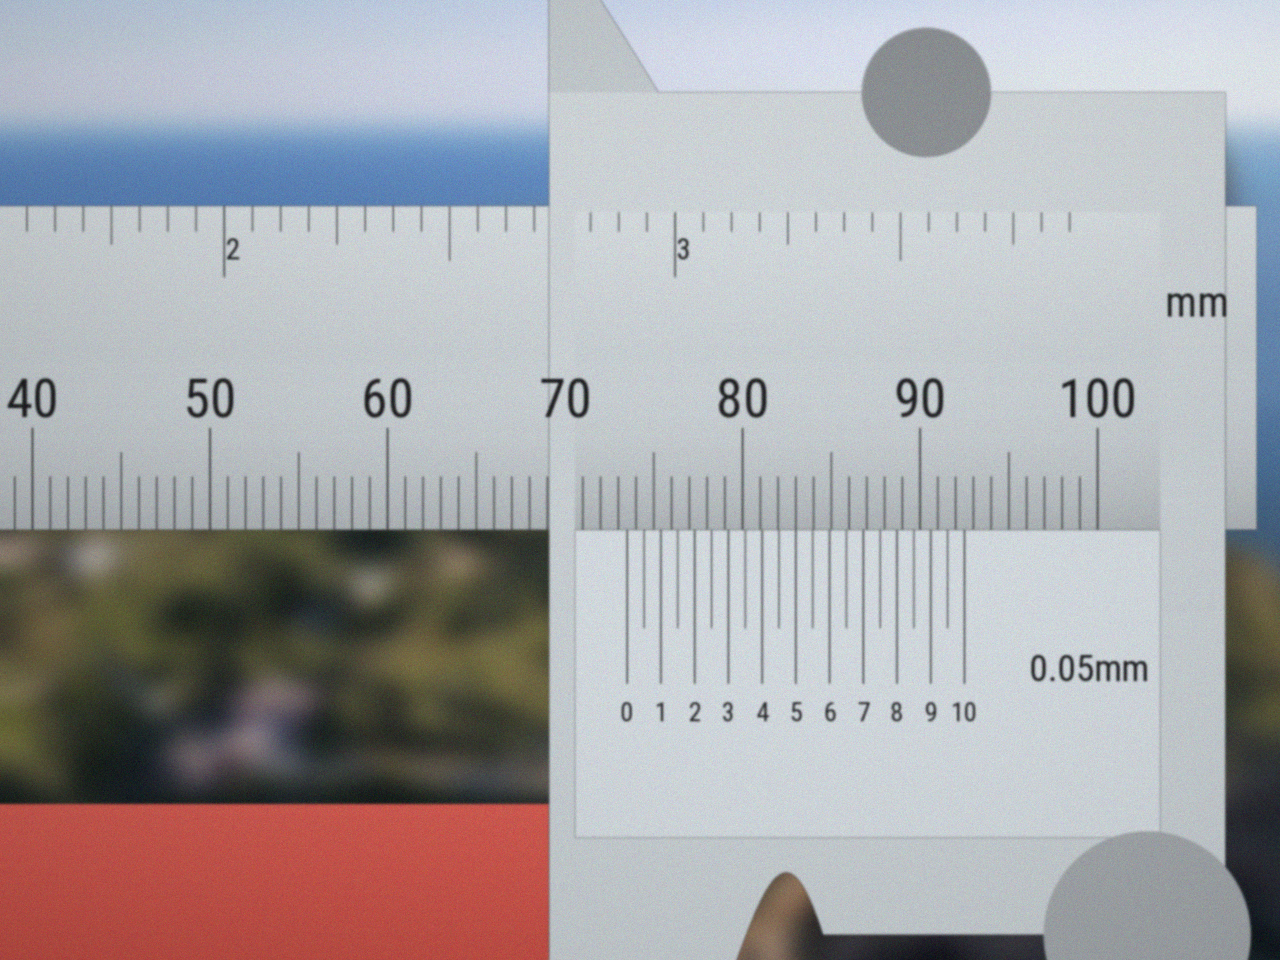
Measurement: 73.5 mm
